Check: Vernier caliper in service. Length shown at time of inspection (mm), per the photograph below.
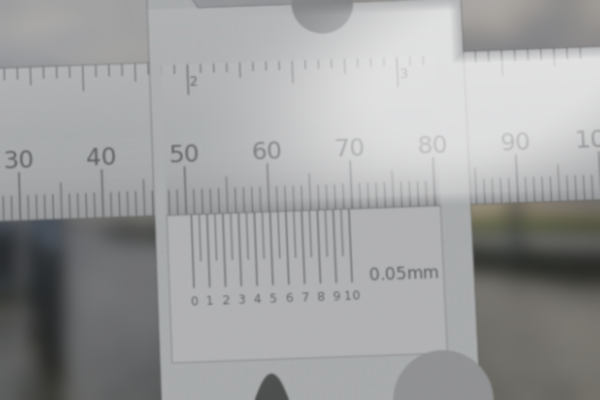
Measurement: 50.6 mm
